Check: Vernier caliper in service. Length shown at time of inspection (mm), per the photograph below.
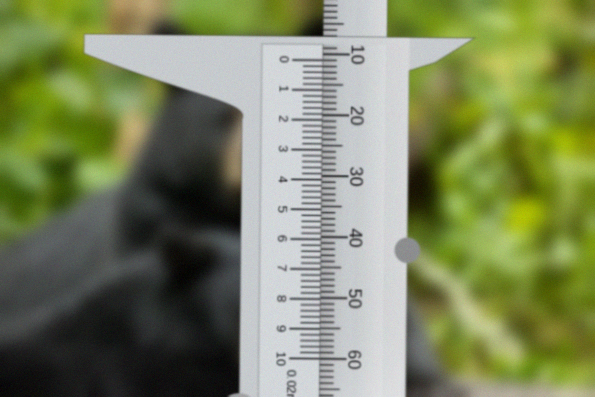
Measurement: 11.0 mm
